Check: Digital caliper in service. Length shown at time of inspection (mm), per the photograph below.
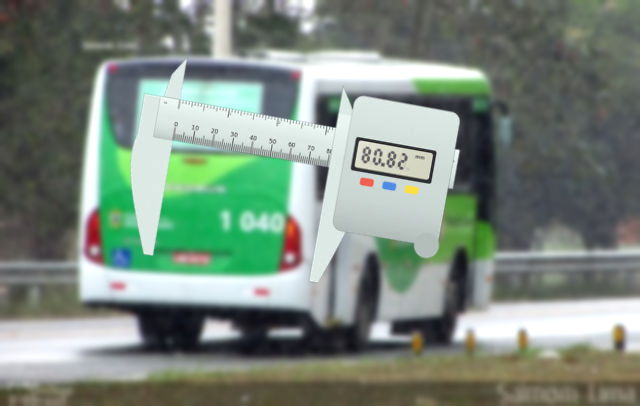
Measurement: 80.82 mm
